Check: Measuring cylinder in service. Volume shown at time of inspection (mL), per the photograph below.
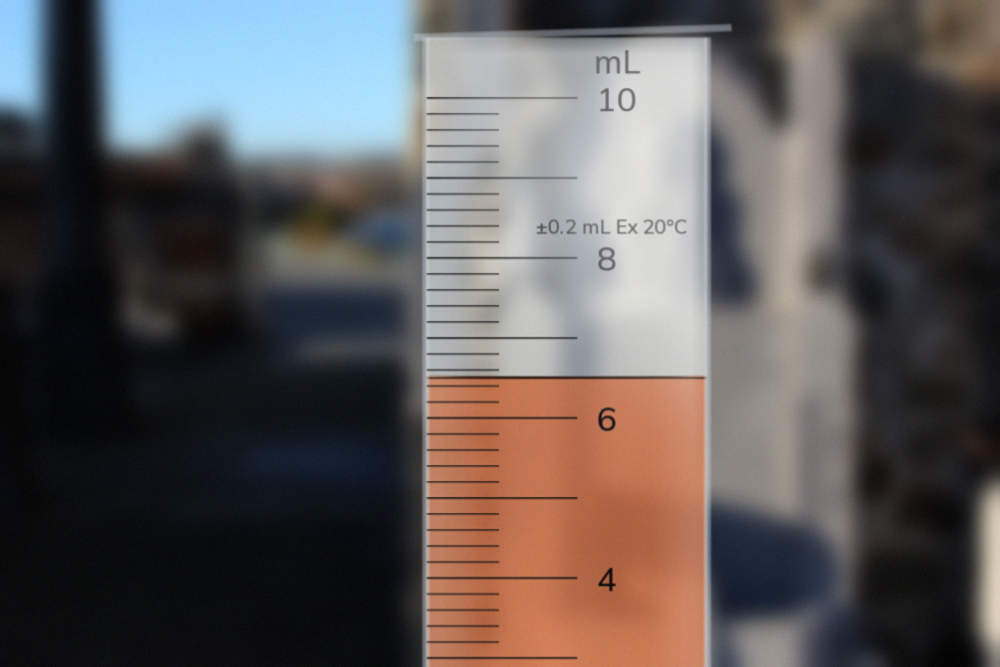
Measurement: 6.5 mL
